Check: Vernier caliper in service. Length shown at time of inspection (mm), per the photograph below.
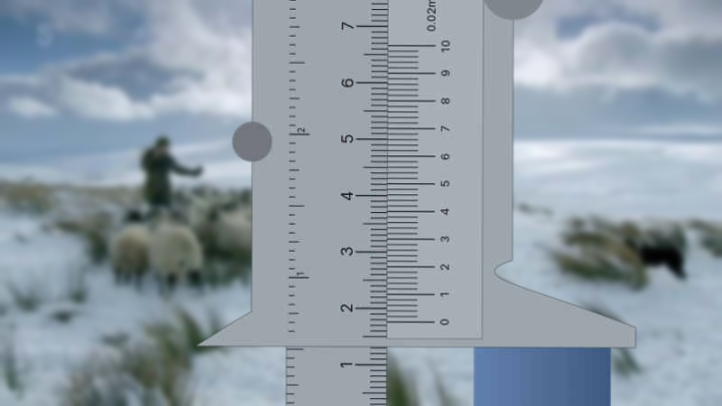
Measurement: 17.6 mm
